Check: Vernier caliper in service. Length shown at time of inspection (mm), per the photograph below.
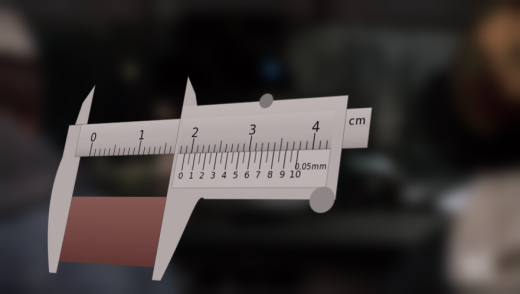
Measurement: 18.8 mm
